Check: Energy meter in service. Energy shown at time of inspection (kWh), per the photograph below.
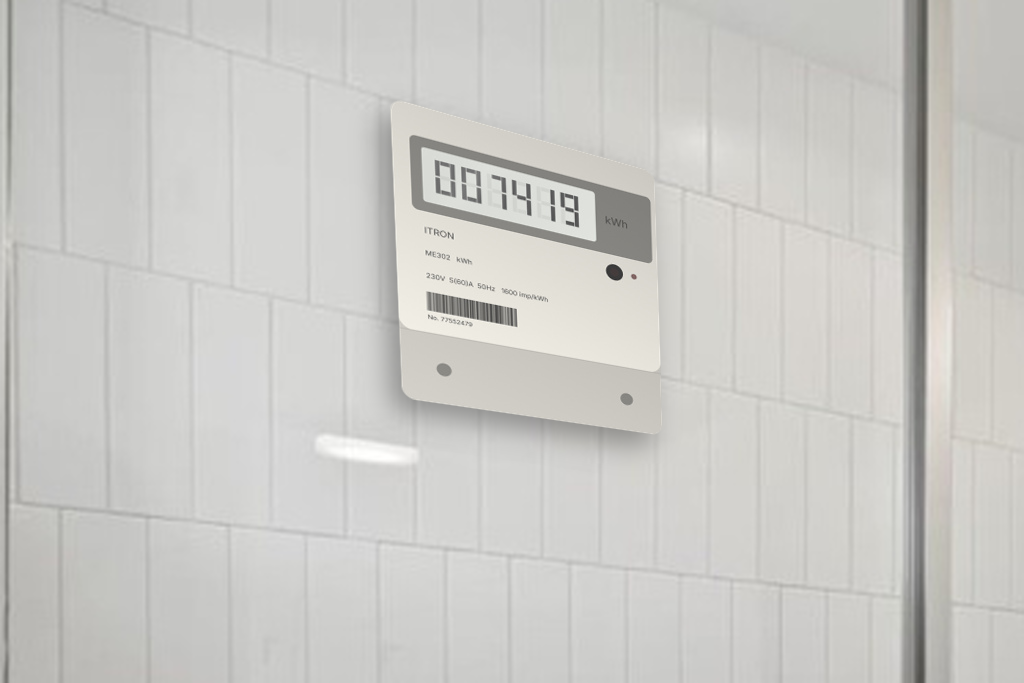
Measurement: 7419 kWh
